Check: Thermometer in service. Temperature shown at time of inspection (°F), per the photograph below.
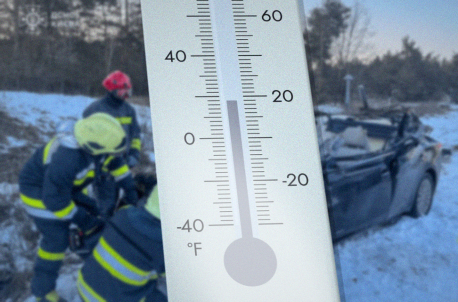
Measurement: 18 °F
